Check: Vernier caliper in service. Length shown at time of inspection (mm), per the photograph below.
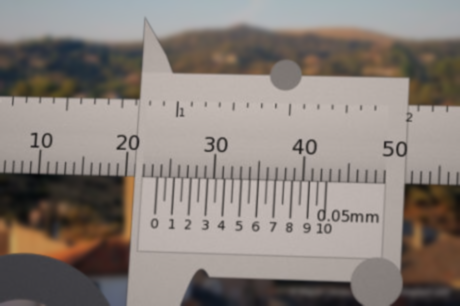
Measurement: 23.6 mm
